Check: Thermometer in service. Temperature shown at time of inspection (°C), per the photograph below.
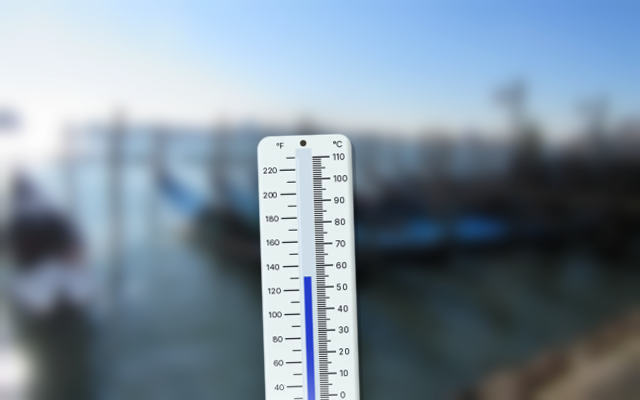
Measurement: 55 °C
